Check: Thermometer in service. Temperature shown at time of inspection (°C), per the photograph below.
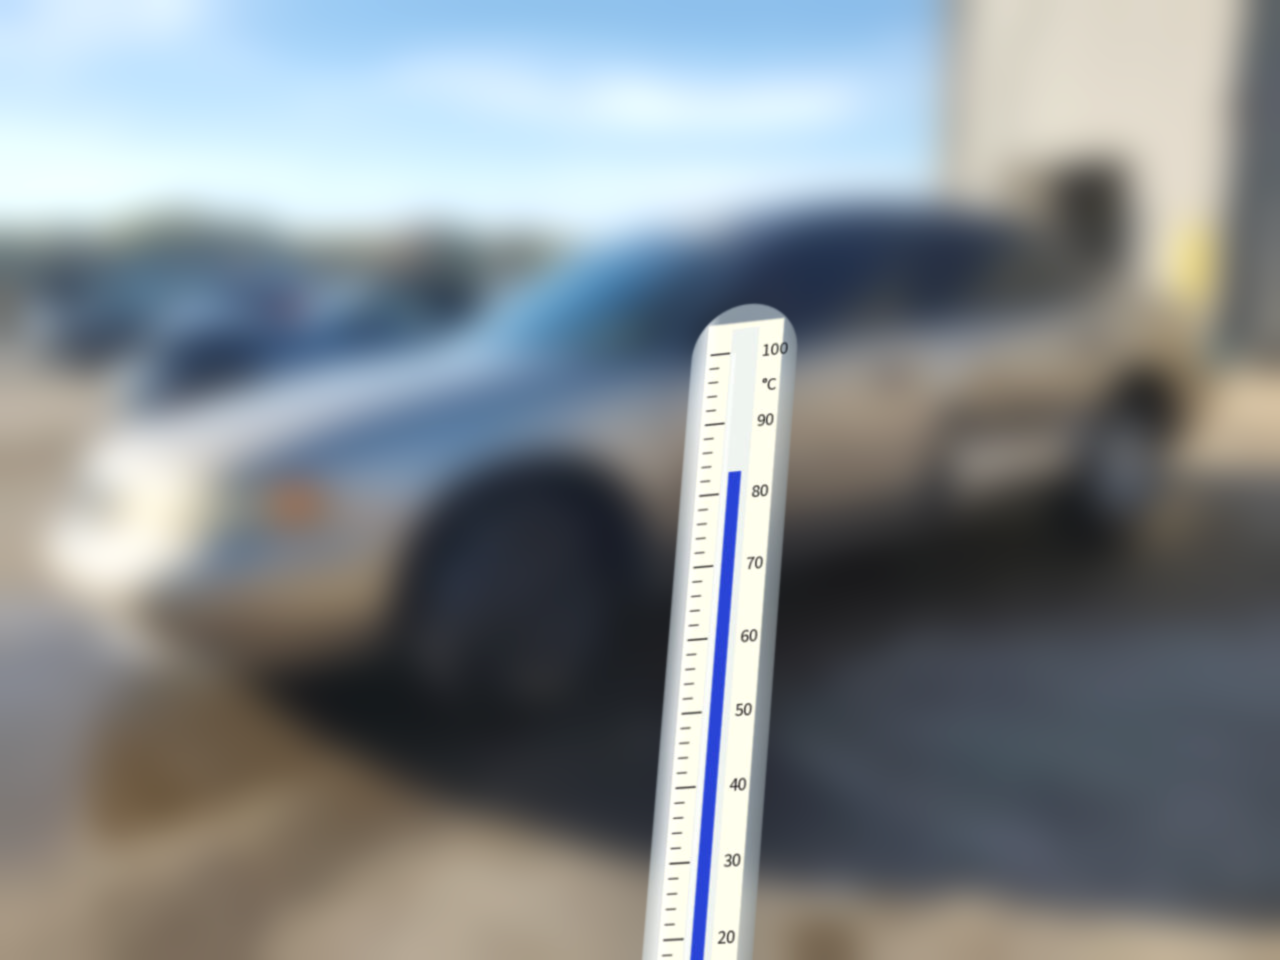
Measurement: 83 °C
